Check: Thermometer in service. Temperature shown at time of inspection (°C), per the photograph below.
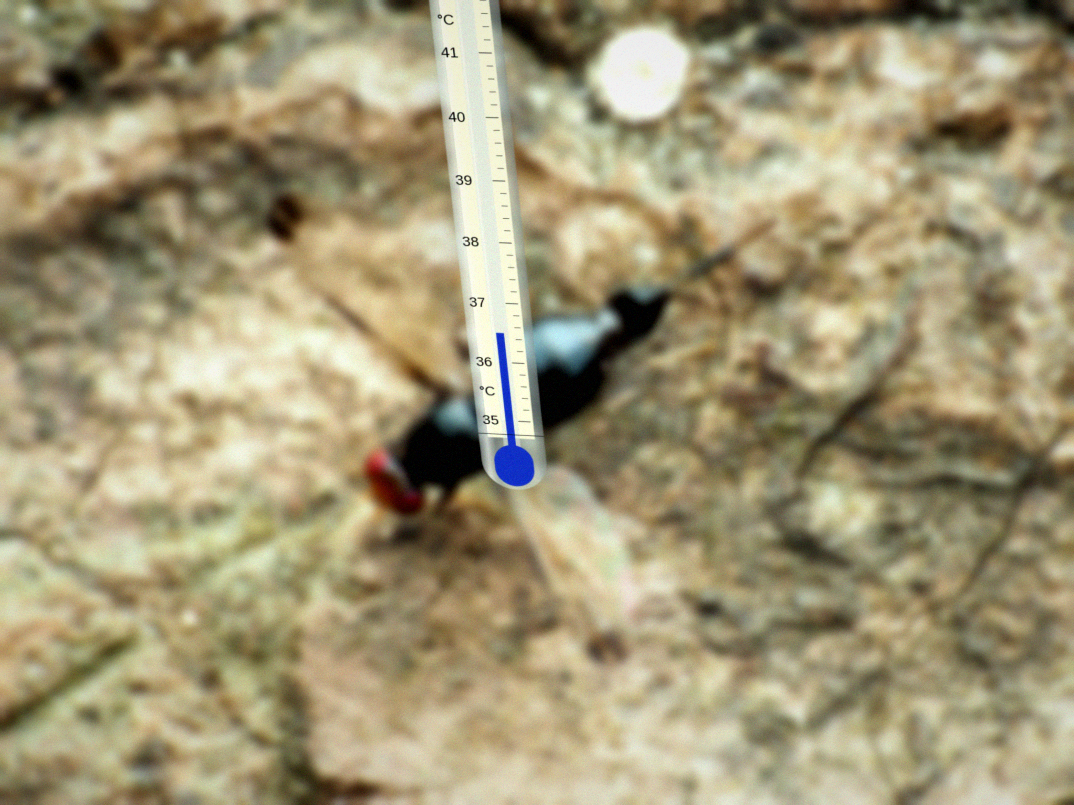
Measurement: 36.5 °C
